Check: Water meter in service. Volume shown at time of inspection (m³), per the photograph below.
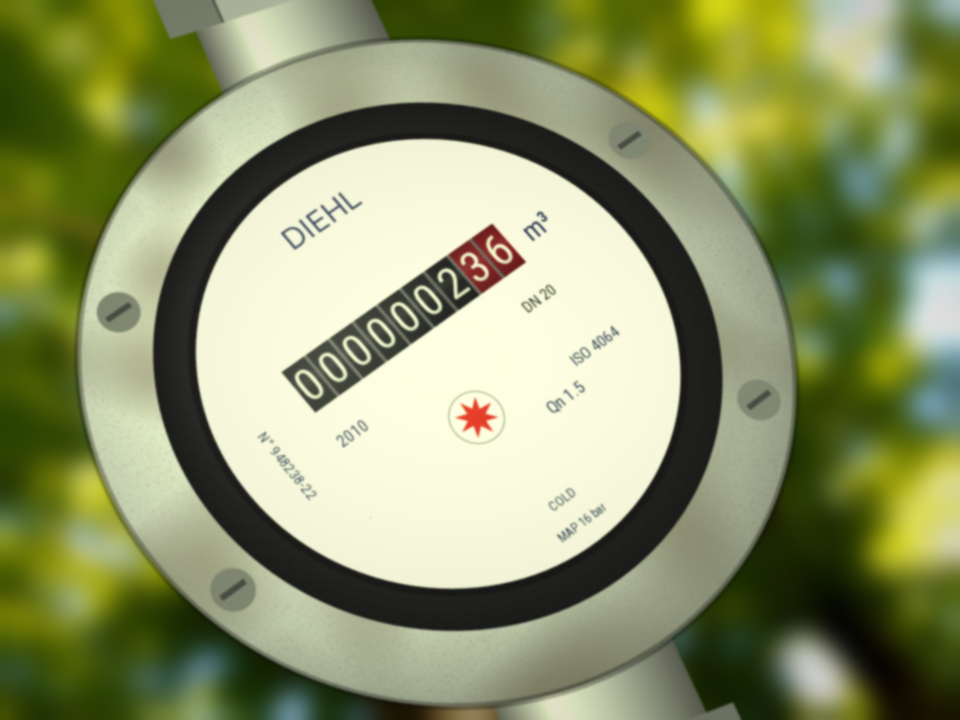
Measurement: 2.36 m³
